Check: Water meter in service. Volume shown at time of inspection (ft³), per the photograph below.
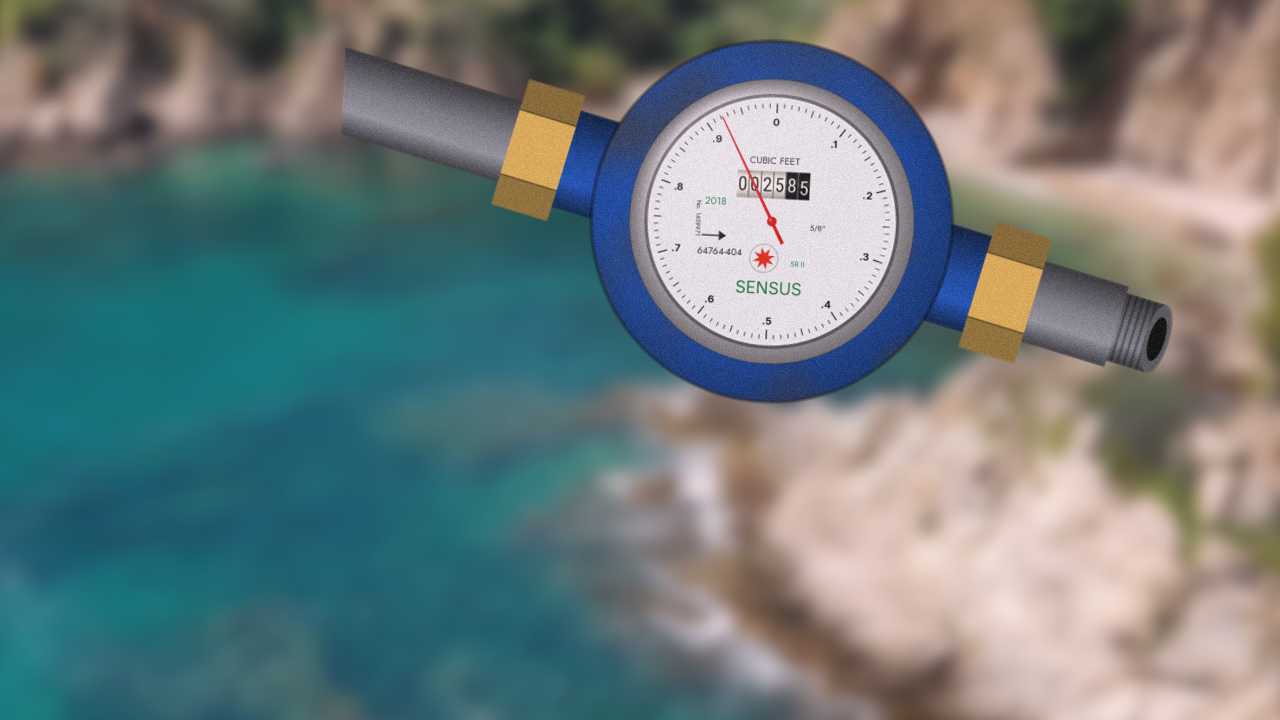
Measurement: 2584.92 ft³
